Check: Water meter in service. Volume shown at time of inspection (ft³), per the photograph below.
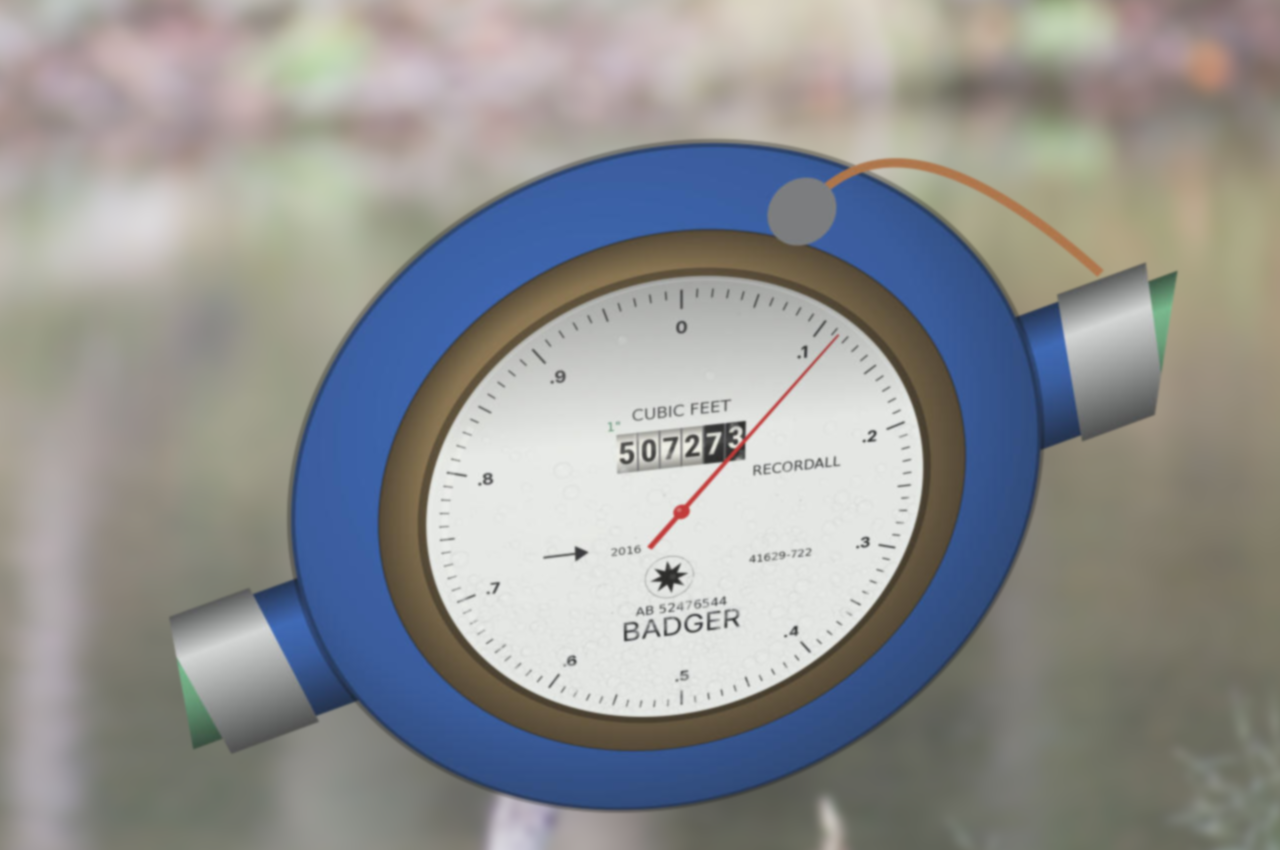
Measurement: 507273.11 ft³
